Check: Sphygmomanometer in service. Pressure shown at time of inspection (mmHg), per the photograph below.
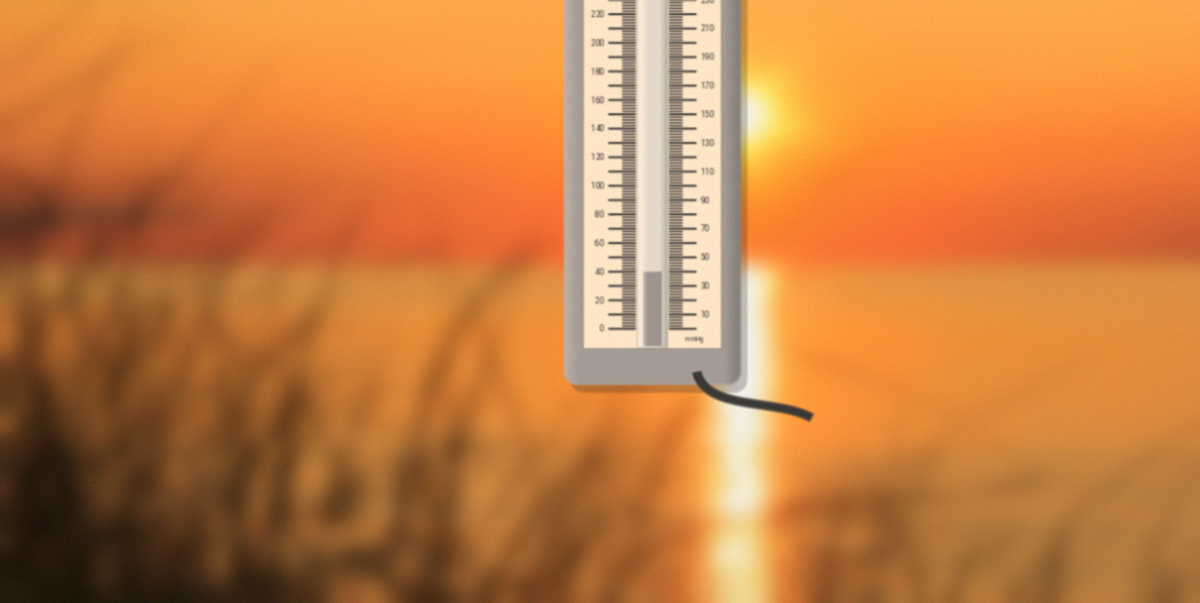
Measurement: 40 mmHg
